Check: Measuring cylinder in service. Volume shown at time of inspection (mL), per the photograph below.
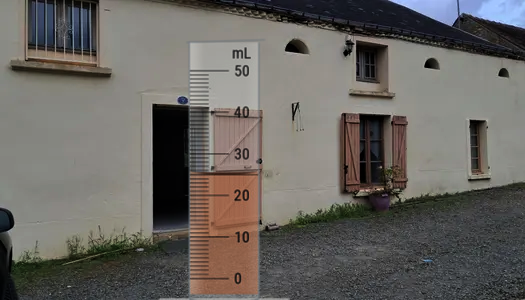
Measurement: 25 mL
